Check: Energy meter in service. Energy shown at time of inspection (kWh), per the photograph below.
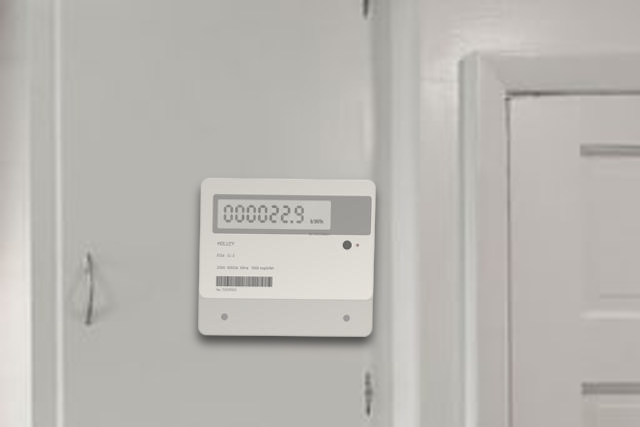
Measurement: 22.9 kWh
